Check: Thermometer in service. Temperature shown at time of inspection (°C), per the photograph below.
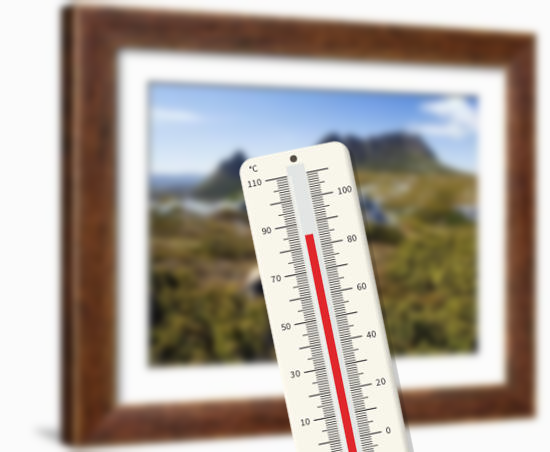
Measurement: 85 °C
